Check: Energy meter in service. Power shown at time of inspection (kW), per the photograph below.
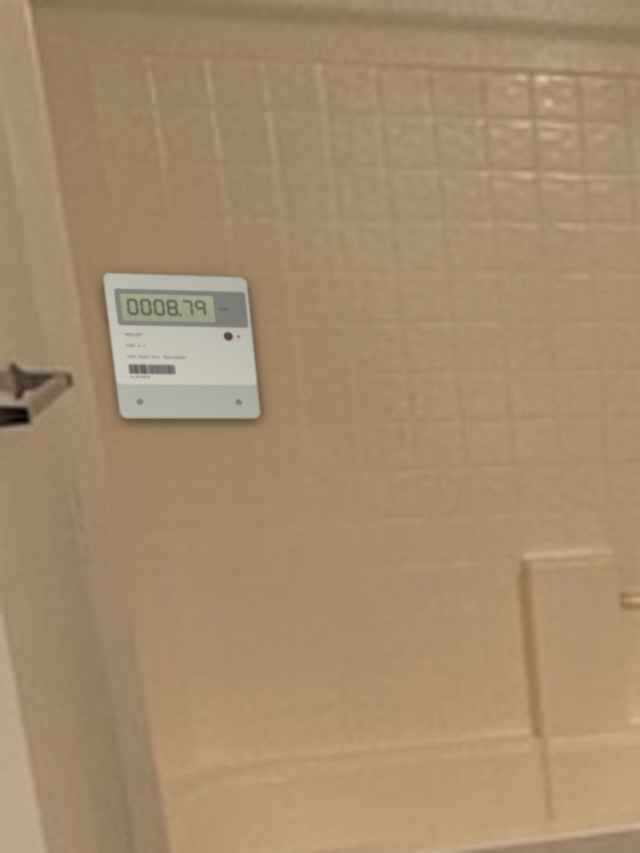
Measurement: 8.79 kW
